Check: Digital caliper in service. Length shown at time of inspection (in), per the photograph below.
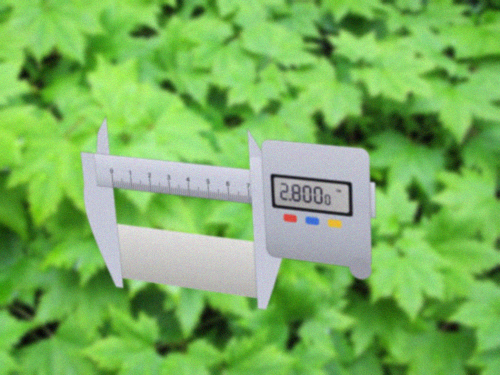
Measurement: 2.8000 in
